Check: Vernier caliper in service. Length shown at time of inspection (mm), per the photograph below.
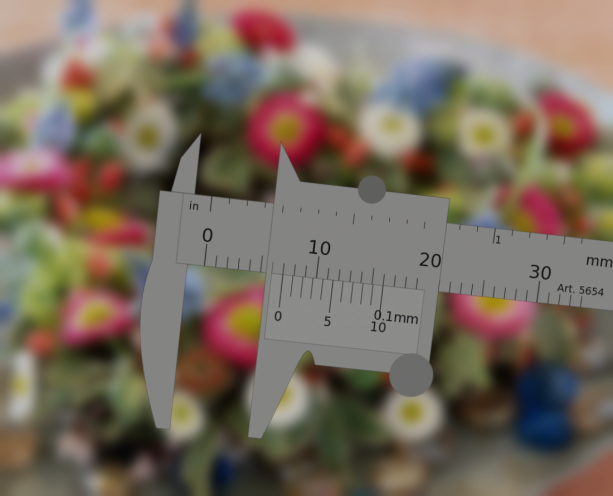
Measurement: 7.0 mm
